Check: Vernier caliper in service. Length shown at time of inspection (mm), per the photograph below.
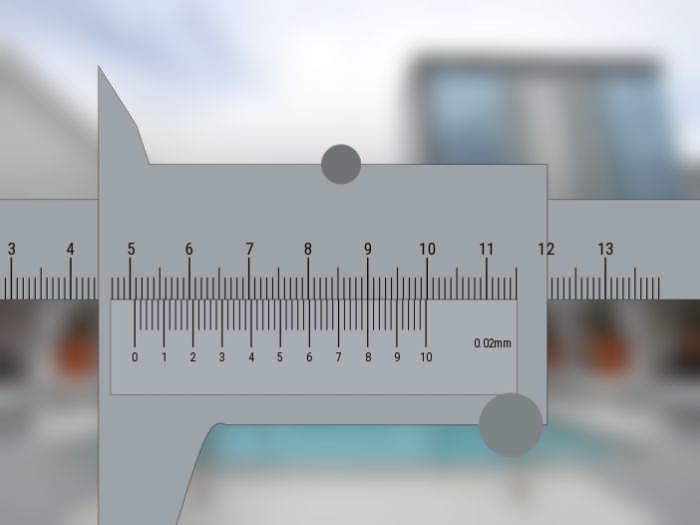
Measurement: 50.8 mm
